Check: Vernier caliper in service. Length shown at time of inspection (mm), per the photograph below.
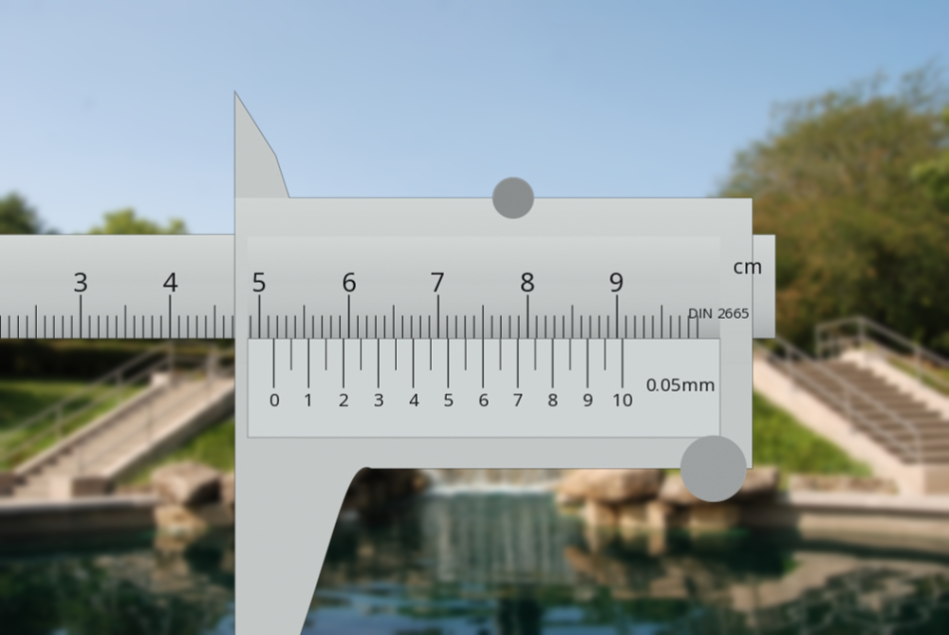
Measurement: 51.6 mm
